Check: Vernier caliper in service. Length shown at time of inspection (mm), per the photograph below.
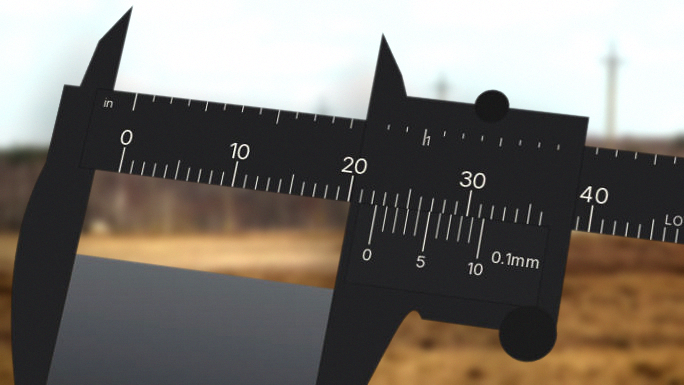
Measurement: 22.4 mm
